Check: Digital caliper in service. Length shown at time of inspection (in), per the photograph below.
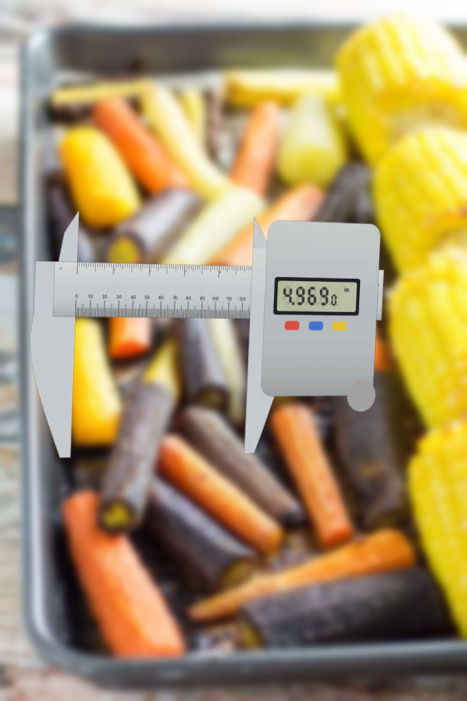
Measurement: 4.9690 in
